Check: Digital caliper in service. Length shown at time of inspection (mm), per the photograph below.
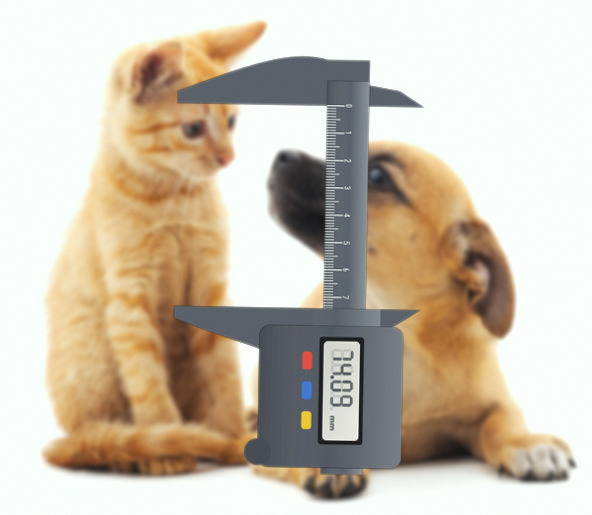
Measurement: 74.09 mm
